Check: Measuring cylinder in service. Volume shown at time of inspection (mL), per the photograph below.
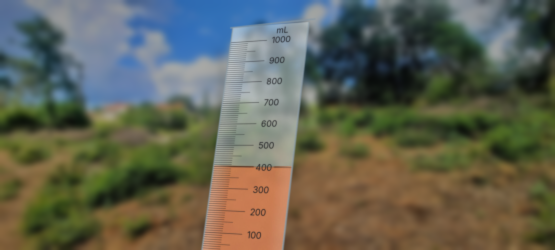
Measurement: 400 mL
